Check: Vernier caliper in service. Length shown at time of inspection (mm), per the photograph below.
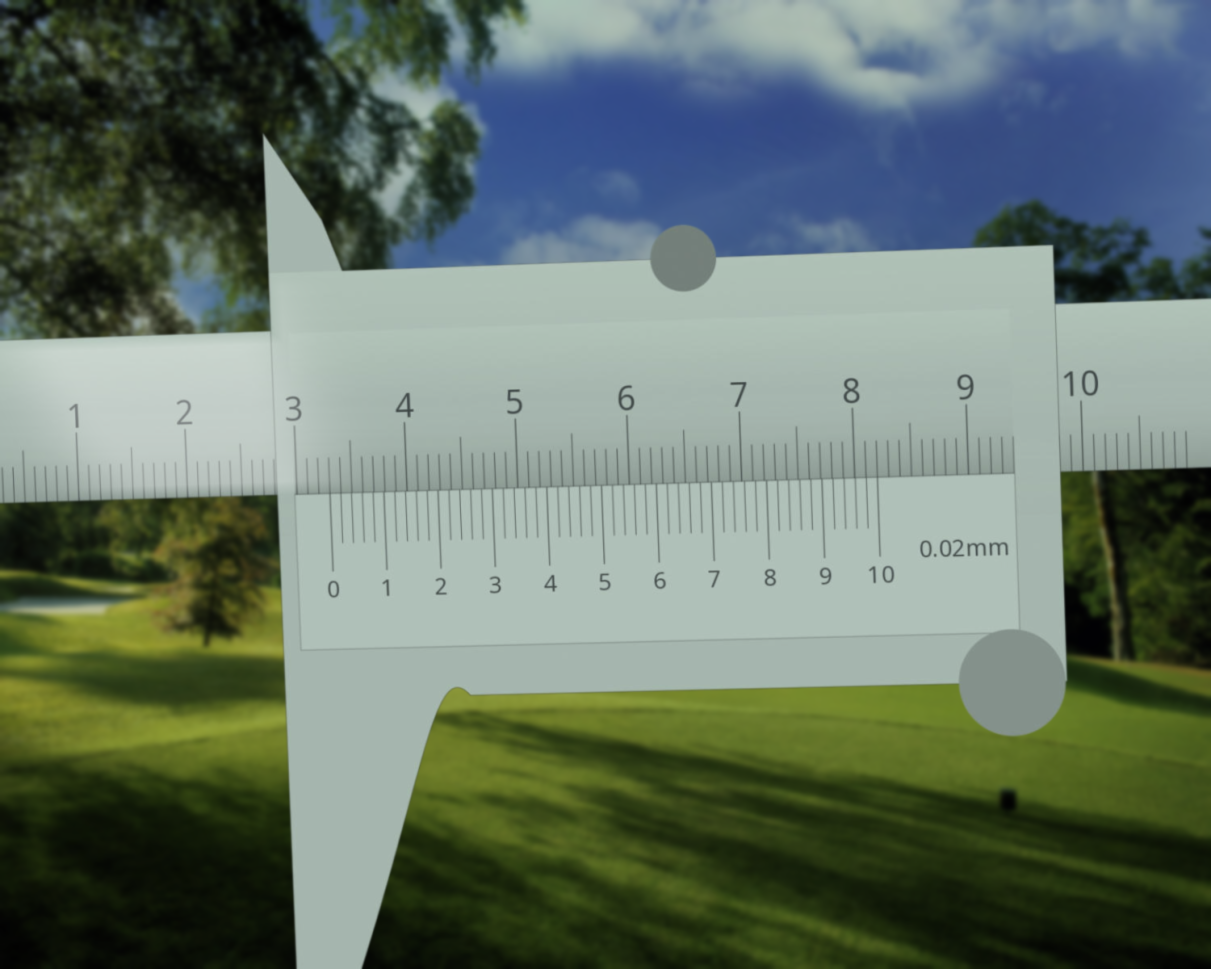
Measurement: 33.0 mm
